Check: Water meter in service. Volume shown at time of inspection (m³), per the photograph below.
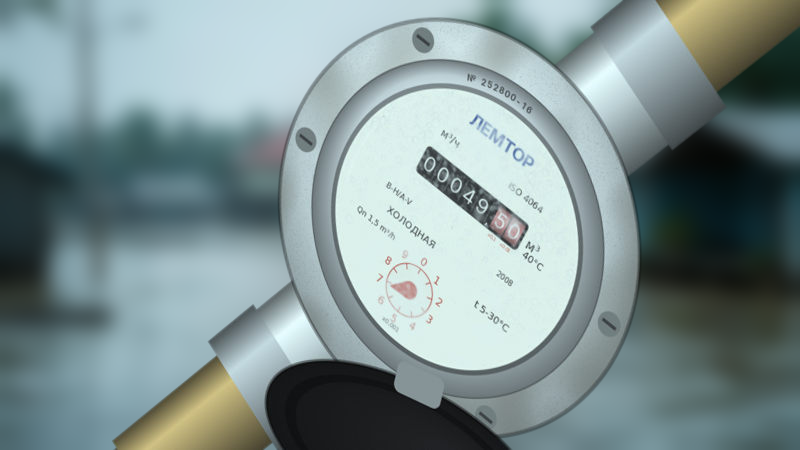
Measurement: 49.506 m³
